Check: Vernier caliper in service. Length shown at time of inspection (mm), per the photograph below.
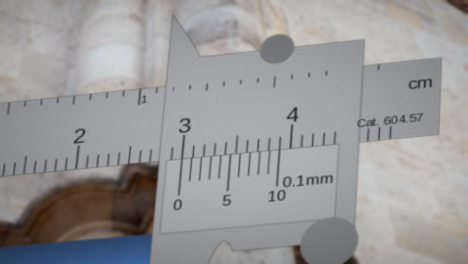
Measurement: 30.0 mm
